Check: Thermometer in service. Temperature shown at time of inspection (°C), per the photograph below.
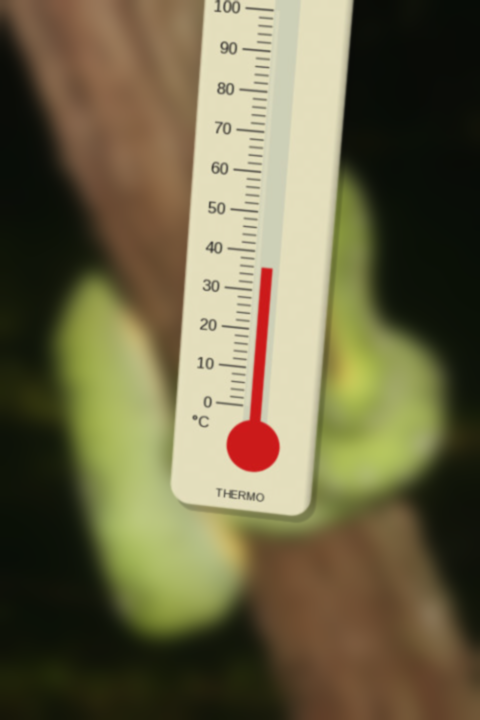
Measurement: 36 °C
